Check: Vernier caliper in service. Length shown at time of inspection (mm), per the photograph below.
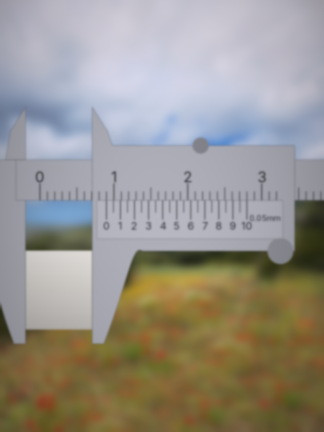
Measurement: 9.0 mm
